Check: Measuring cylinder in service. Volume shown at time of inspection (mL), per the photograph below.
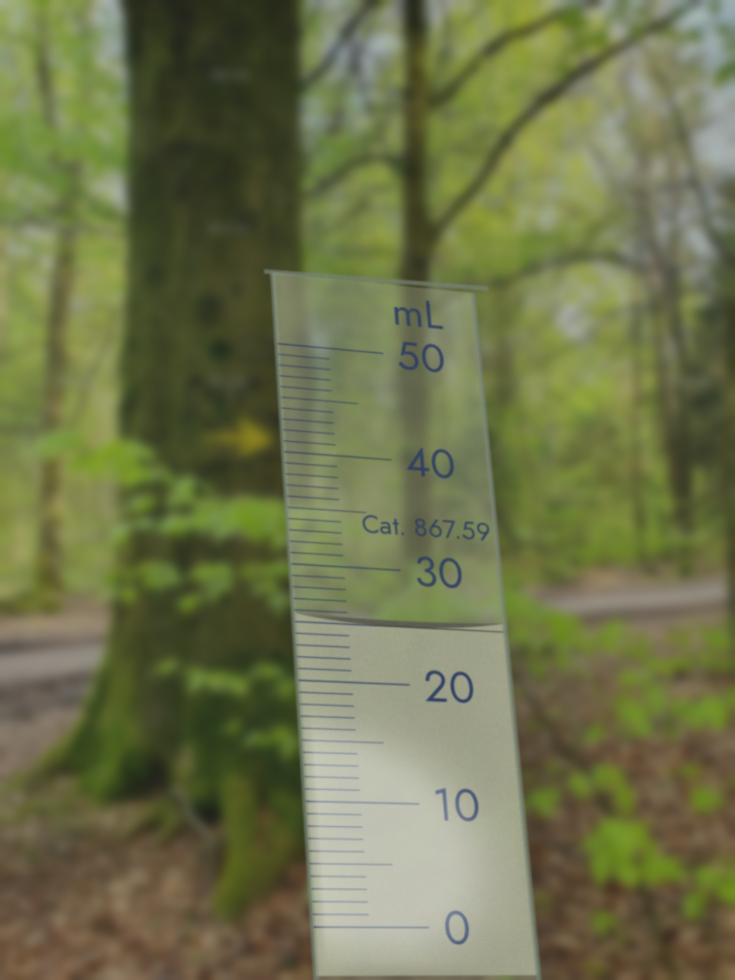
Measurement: 25 mL
